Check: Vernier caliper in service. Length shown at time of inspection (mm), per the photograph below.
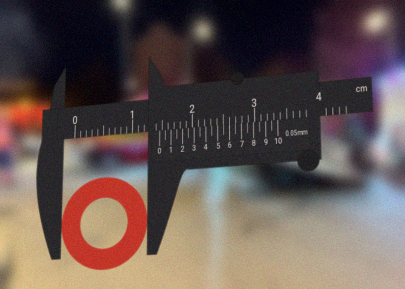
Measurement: 14.6 mm
